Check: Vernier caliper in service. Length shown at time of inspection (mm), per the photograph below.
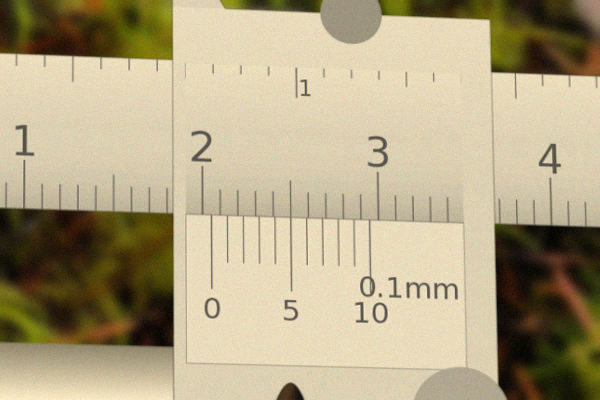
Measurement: 20.5 mm
